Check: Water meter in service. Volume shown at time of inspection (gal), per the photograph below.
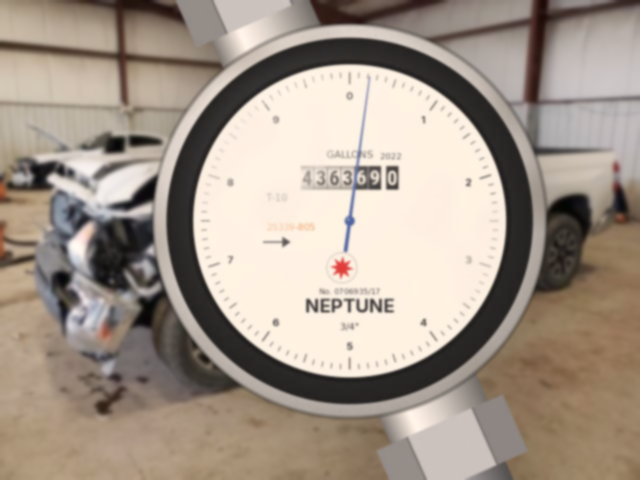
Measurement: 4363690.2 gal
